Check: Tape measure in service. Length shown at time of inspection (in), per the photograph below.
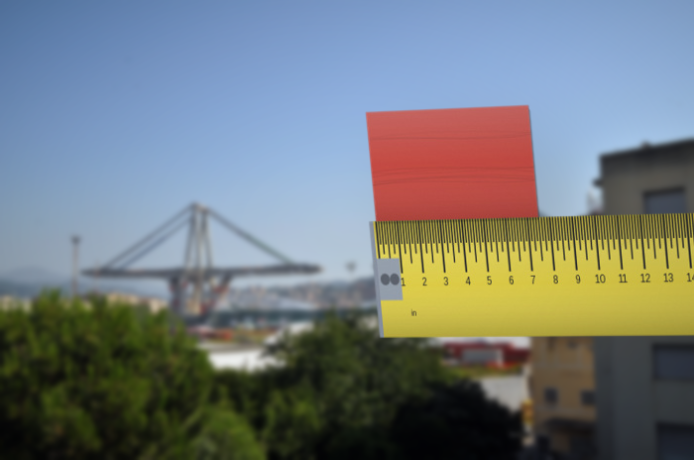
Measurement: 7.5 in
